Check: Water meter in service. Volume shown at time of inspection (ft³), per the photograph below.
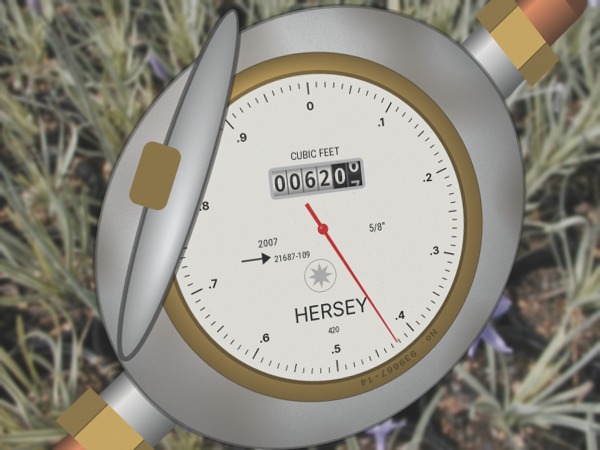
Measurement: 6206.42 ft³
